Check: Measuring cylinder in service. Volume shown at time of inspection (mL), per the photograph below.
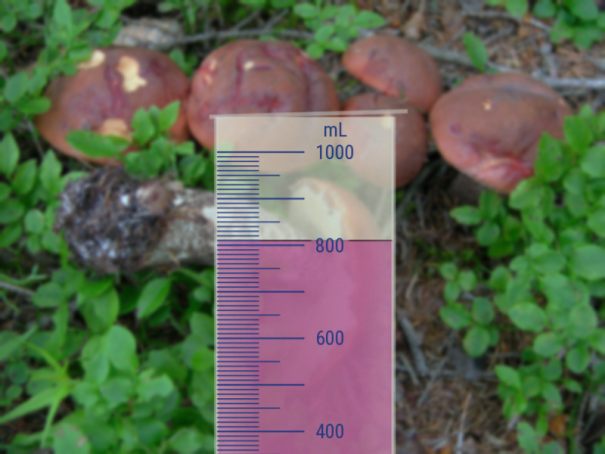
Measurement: 810 mL
